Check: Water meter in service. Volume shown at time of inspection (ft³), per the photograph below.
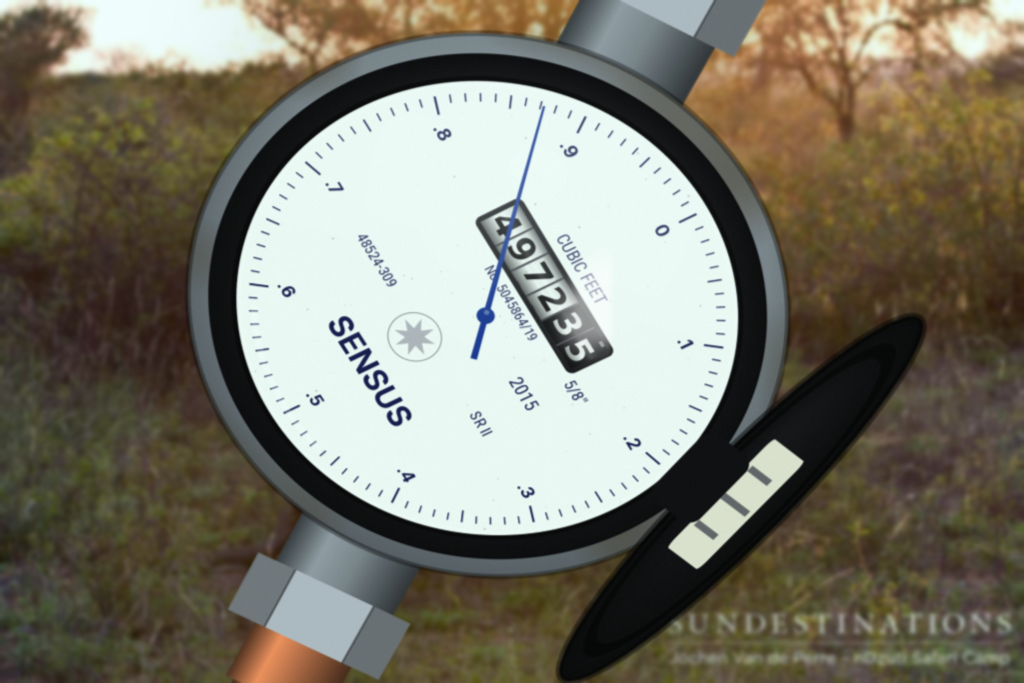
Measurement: 497234.87 ft³
